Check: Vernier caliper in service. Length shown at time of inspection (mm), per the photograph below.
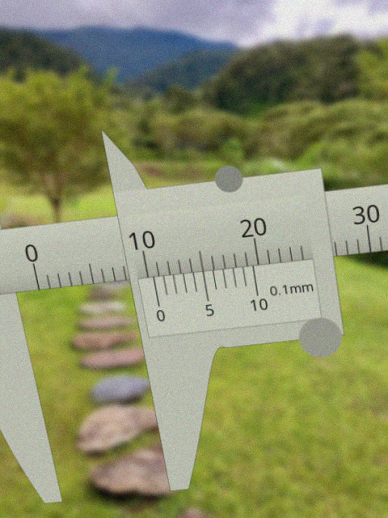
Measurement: 10.5 mm
